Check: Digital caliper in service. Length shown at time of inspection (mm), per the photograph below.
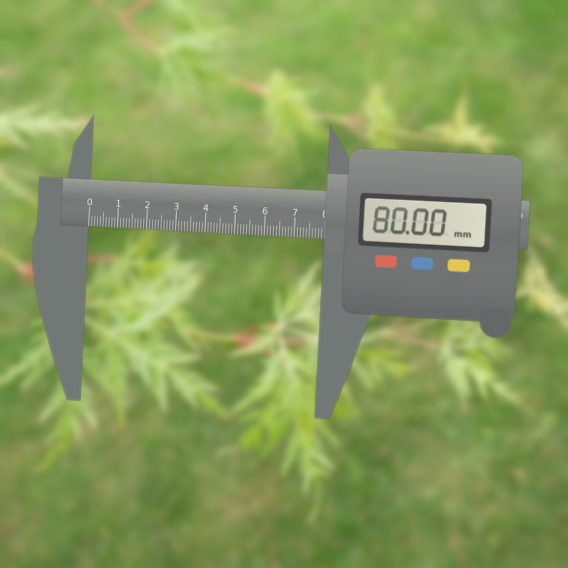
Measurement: 80.00 mm
